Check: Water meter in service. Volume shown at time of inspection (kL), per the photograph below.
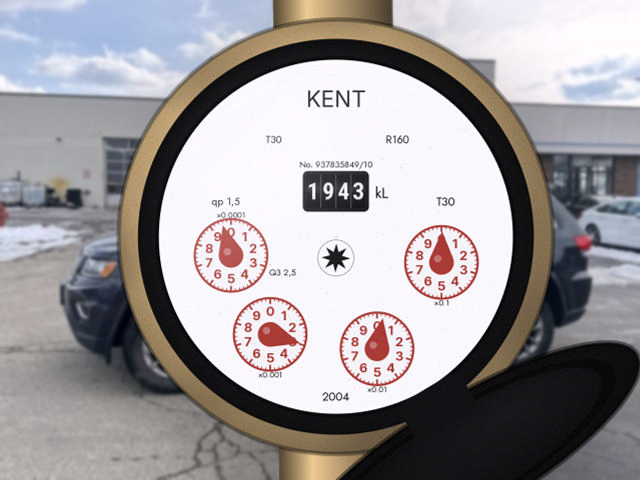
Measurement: 1943.0029 kL
